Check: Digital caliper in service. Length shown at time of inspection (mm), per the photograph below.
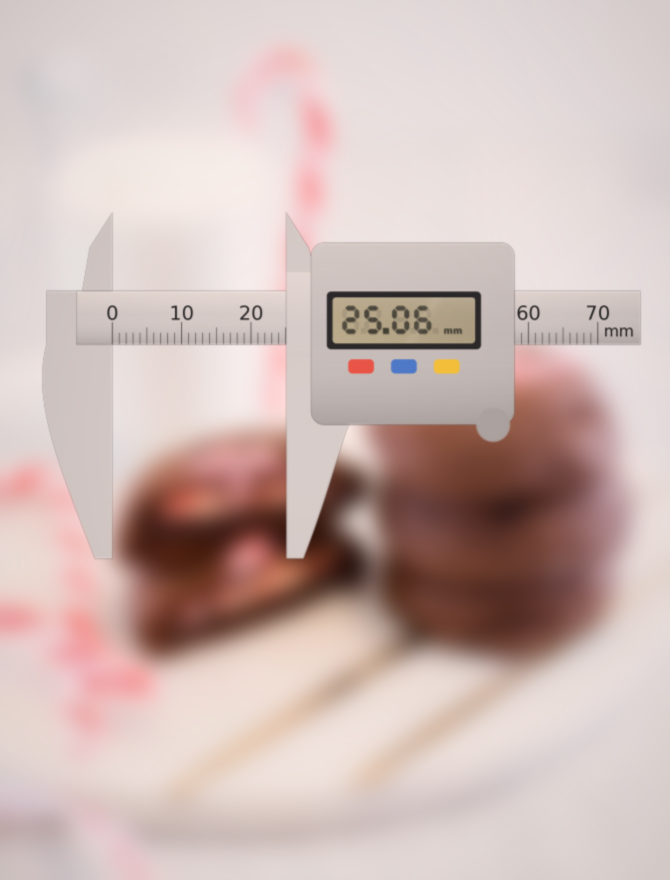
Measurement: 25.06 mm
